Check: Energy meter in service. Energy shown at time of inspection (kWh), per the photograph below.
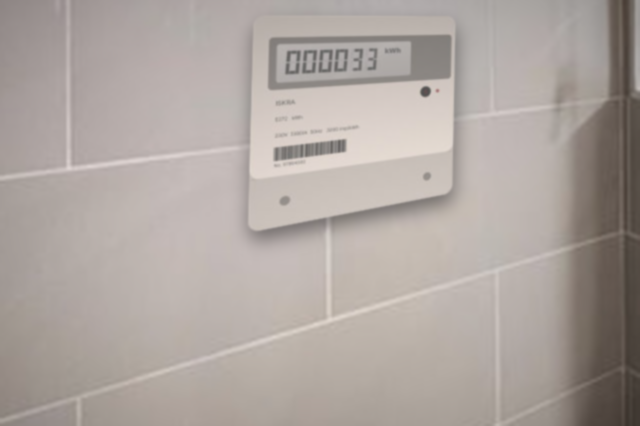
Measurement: 33 kWh
